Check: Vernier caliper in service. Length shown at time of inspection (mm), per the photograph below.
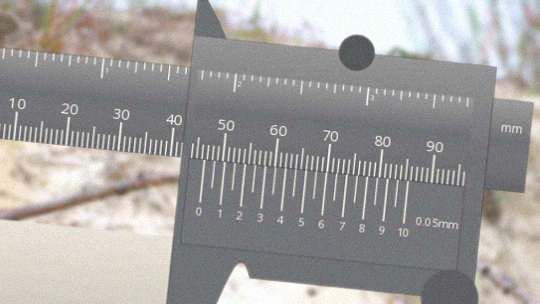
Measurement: 46.5 mm
